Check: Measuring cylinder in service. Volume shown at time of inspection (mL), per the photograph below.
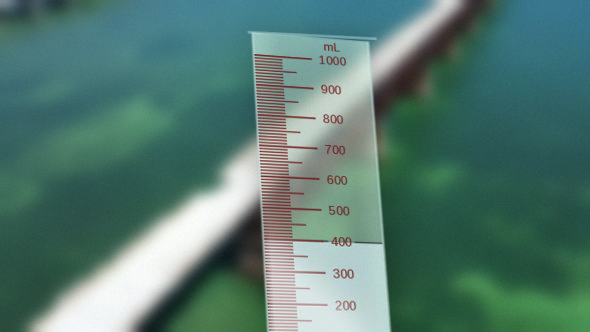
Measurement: 400 mL
